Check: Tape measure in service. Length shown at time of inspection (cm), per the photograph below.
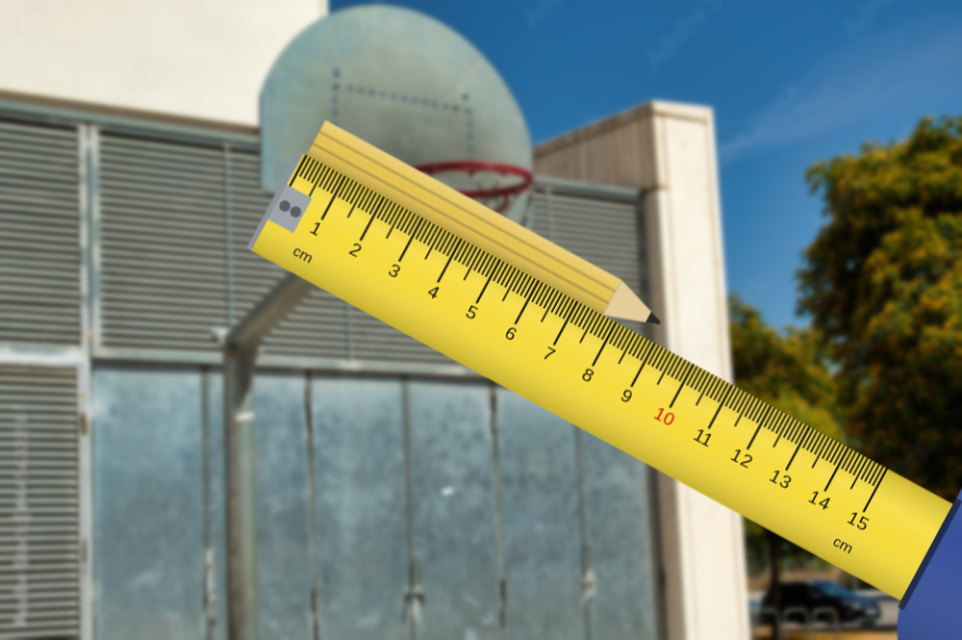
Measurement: 8.9 cm
